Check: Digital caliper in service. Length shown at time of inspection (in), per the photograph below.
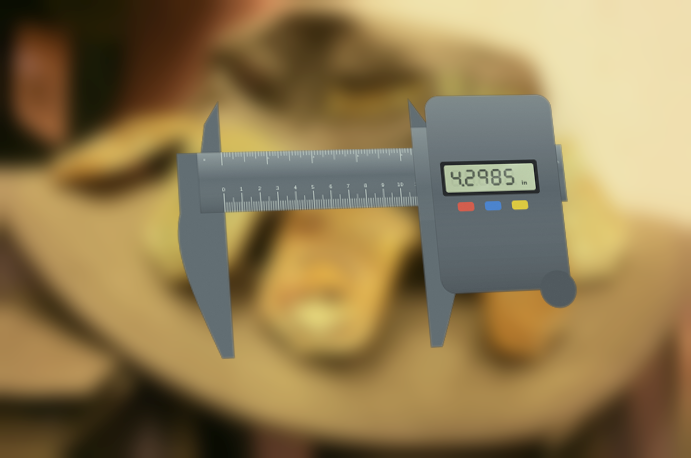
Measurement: 4.2985 in
